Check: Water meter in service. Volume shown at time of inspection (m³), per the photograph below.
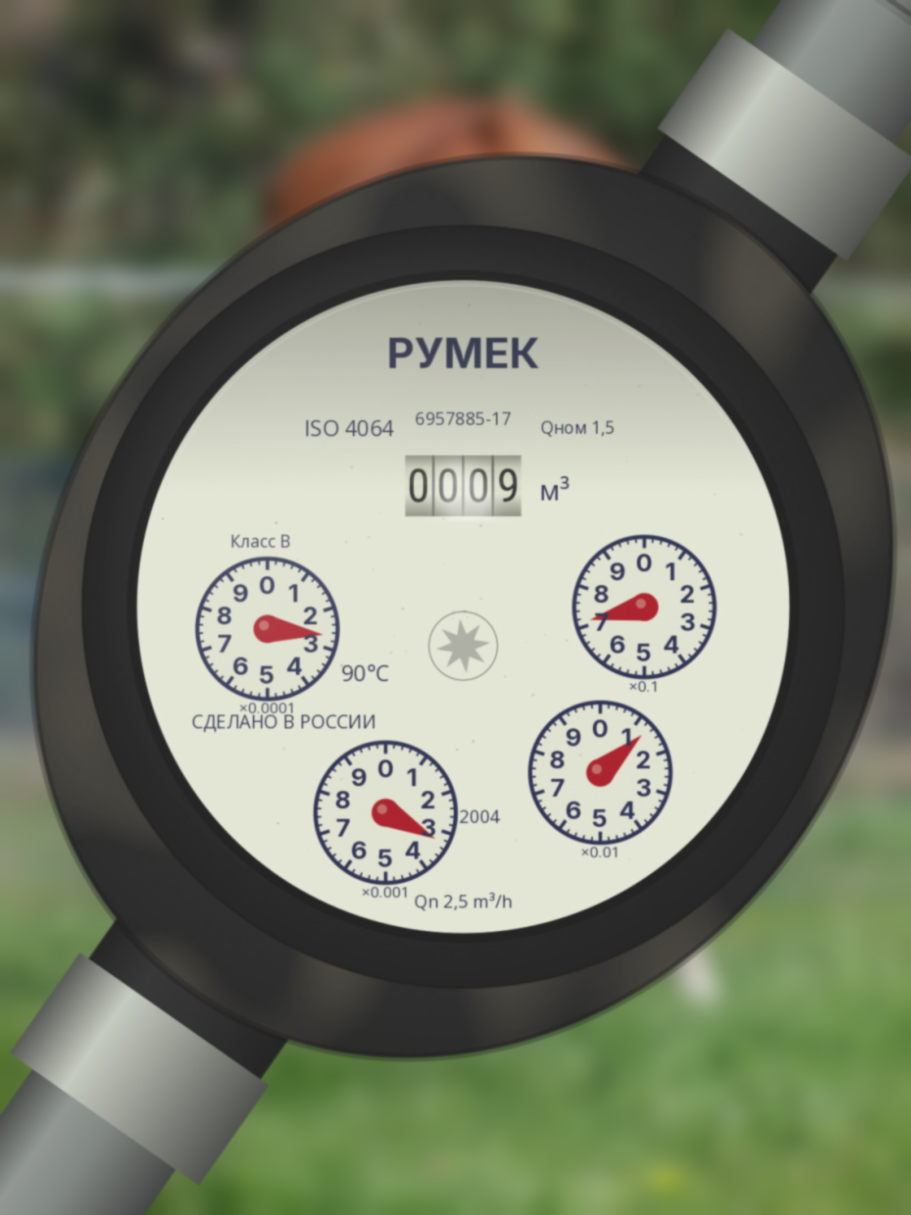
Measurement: 9.7132 m³
